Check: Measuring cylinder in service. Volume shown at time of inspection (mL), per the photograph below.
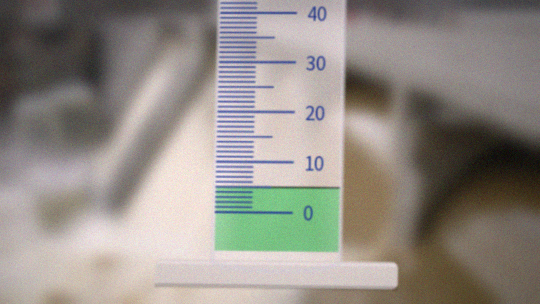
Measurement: 5 mL
